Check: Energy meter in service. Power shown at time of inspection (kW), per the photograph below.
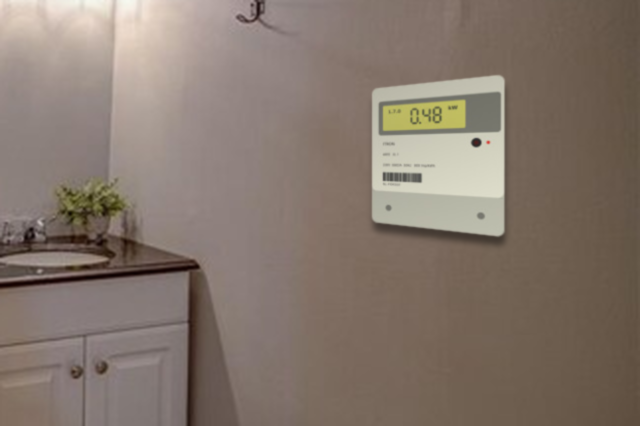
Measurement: 0.48 kW
